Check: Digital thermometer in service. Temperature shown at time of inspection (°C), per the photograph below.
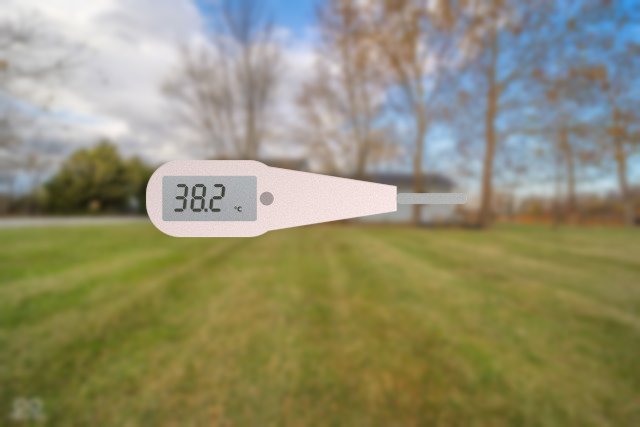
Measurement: 38.2 °C
